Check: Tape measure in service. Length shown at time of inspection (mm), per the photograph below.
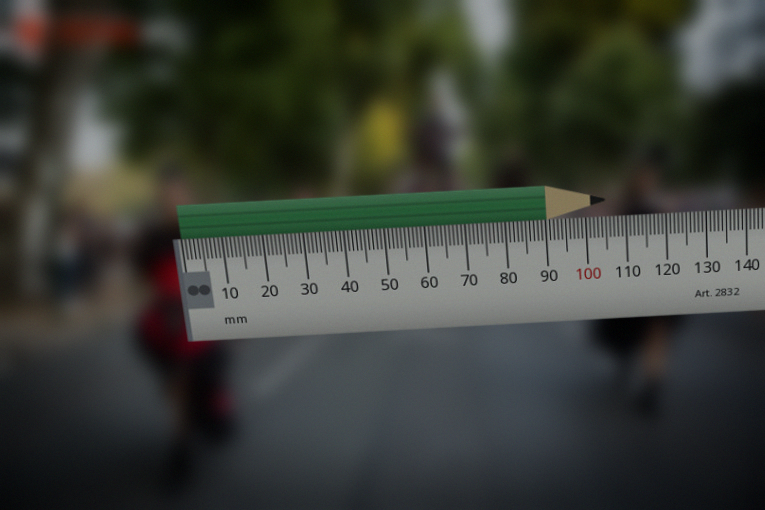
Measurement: 105 mm
